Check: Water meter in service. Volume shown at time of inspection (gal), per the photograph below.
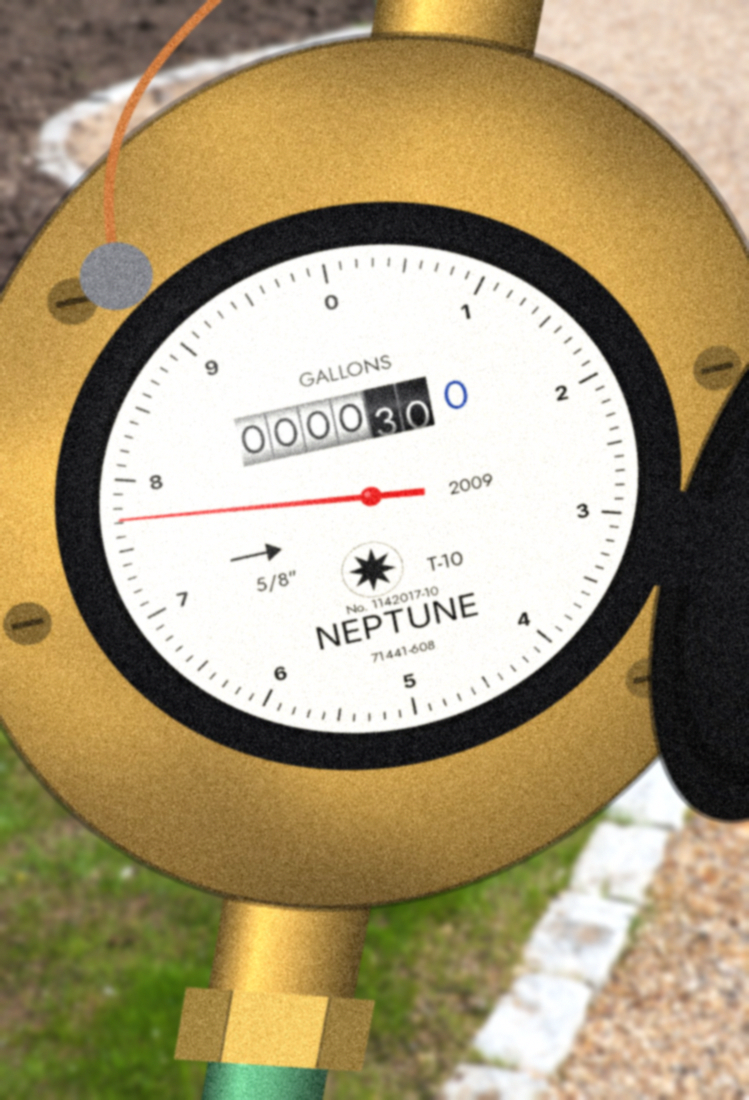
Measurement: 297.7 gal
